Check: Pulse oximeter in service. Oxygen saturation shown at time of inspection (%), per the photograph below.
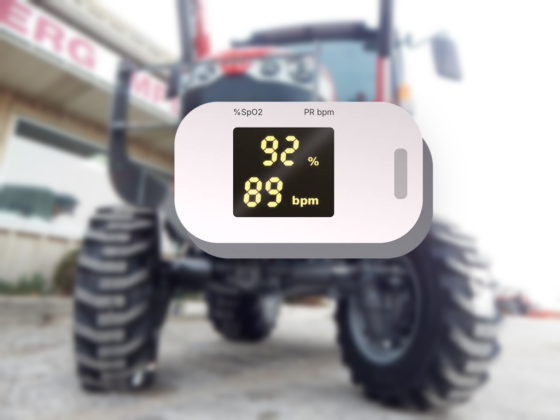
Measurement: 92 %
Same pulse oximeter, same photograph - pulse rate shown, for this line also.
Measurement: 89 bpm
